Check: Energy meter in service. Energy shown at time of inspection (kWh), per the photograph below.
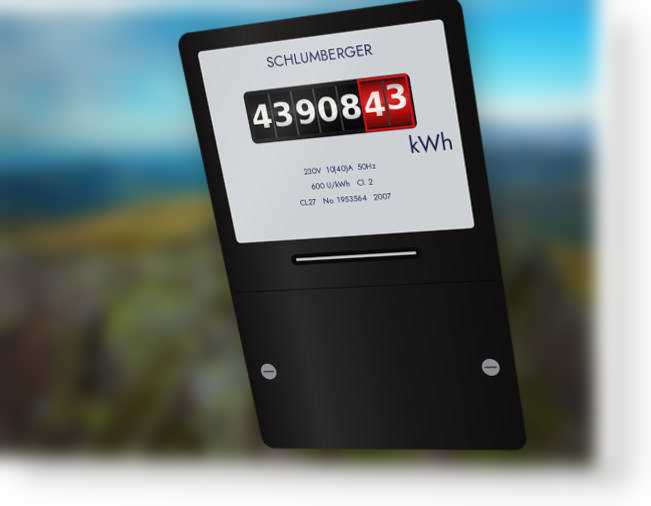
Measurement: 43908.43 kWh
